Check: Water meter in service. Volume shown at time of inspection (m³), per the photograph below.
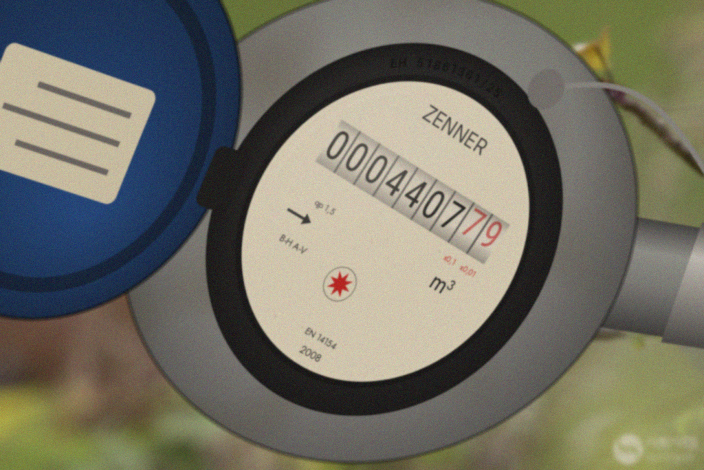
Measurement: 4407.79 m³
